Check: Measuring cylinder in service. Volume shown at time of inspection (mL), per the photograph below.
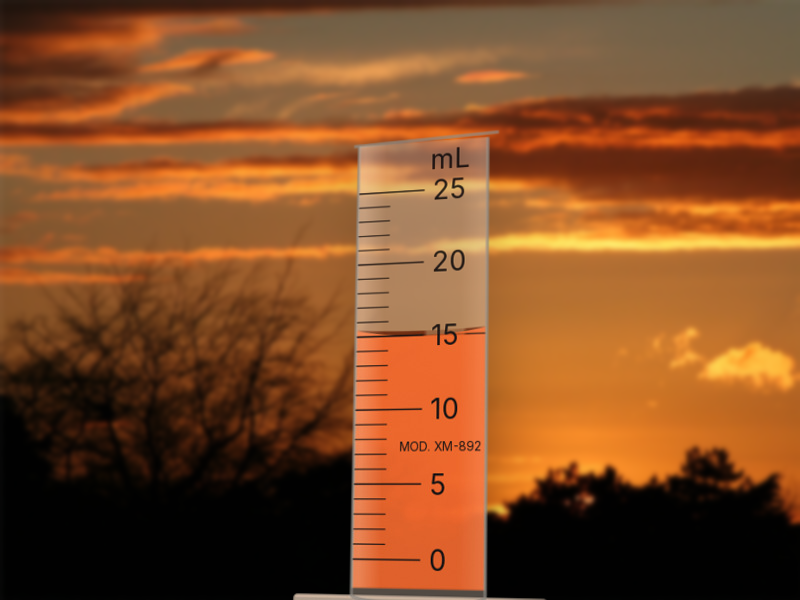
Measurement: 15 mL
